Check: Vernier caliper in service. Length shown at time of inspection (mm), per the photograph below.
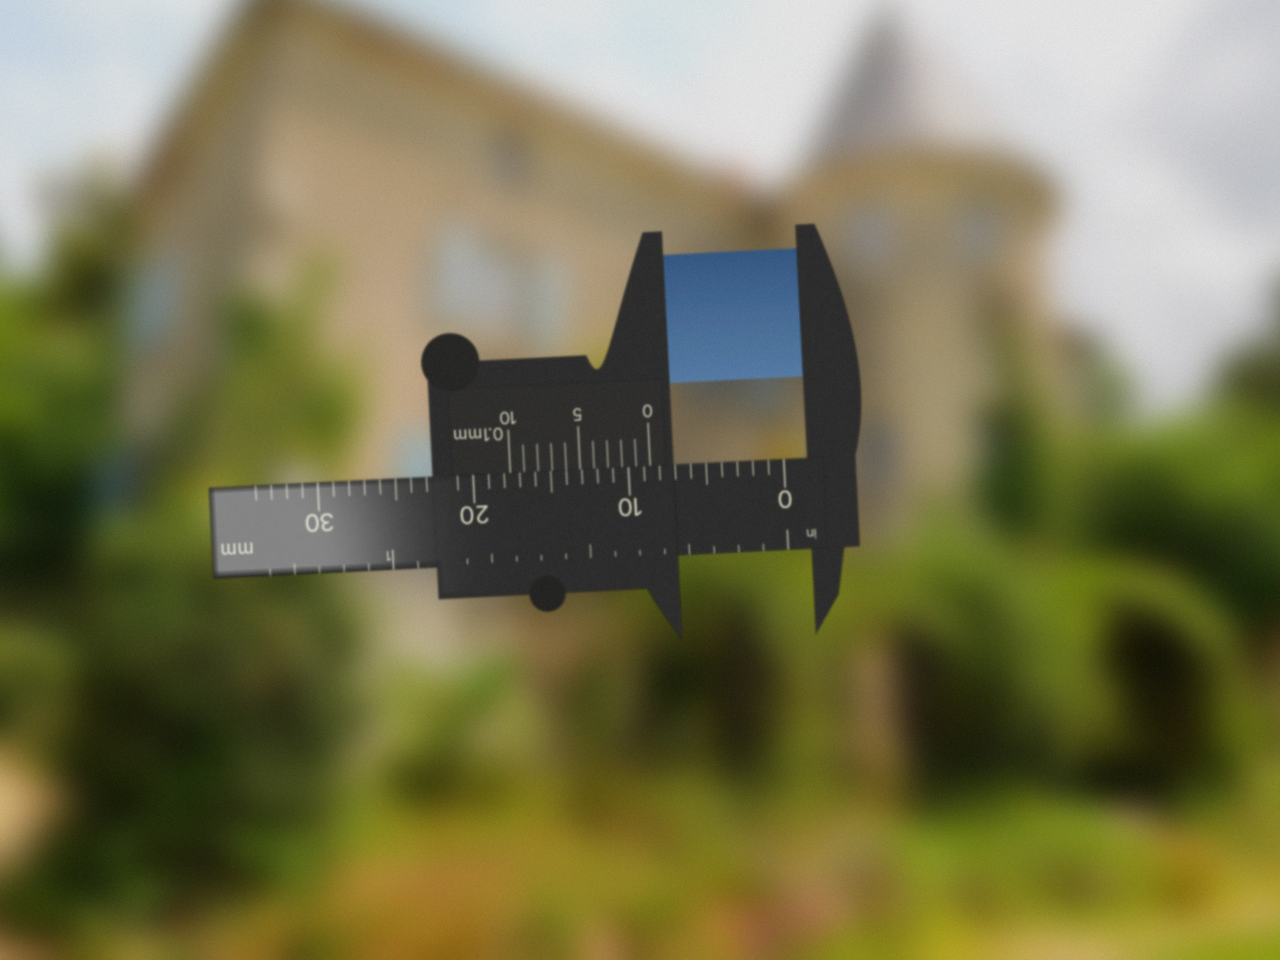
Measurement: 8.6 mm
